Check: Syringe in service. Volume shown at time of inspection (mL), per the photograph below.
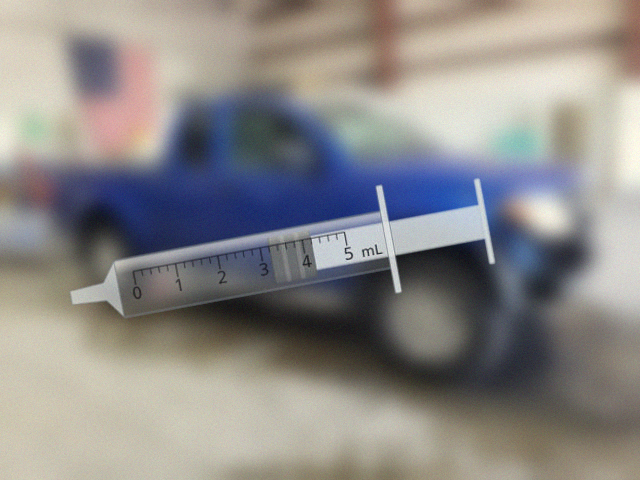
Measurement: 3.2 mL
